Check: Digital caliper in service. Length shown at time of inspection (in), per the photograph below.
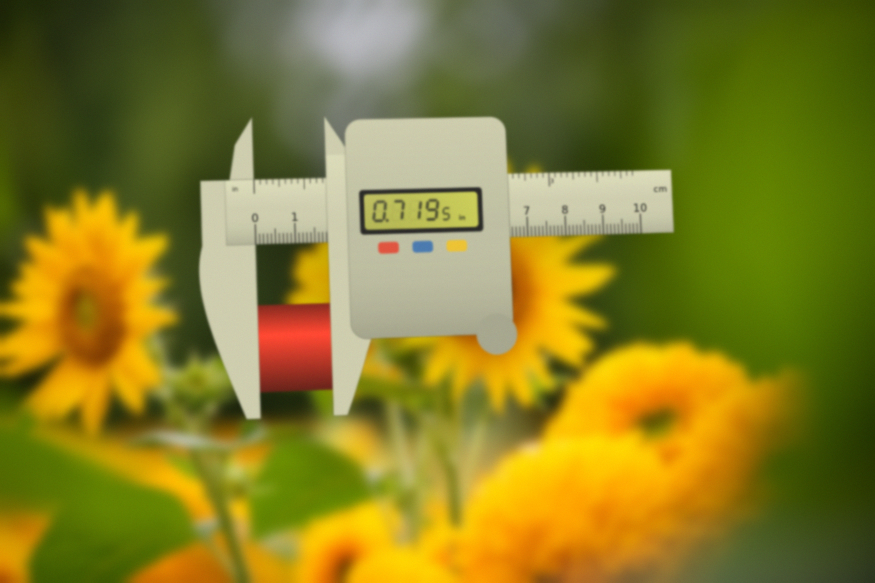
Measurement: 0.7195 in
